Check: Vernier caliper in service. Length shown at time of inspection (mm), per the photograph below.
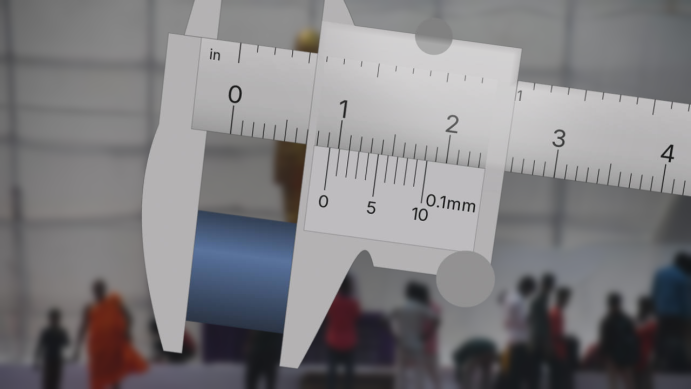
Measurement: 9.2 mm
